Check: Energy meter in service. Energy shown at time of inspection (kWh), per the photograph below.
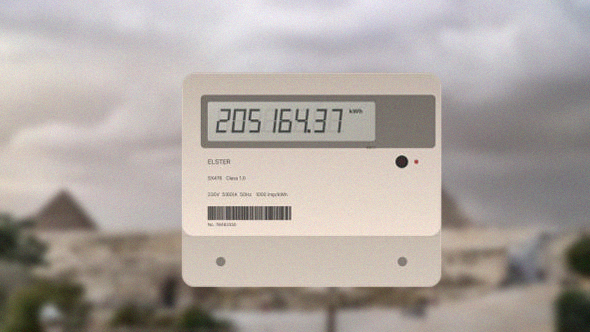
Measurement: 205164.37 kWh
